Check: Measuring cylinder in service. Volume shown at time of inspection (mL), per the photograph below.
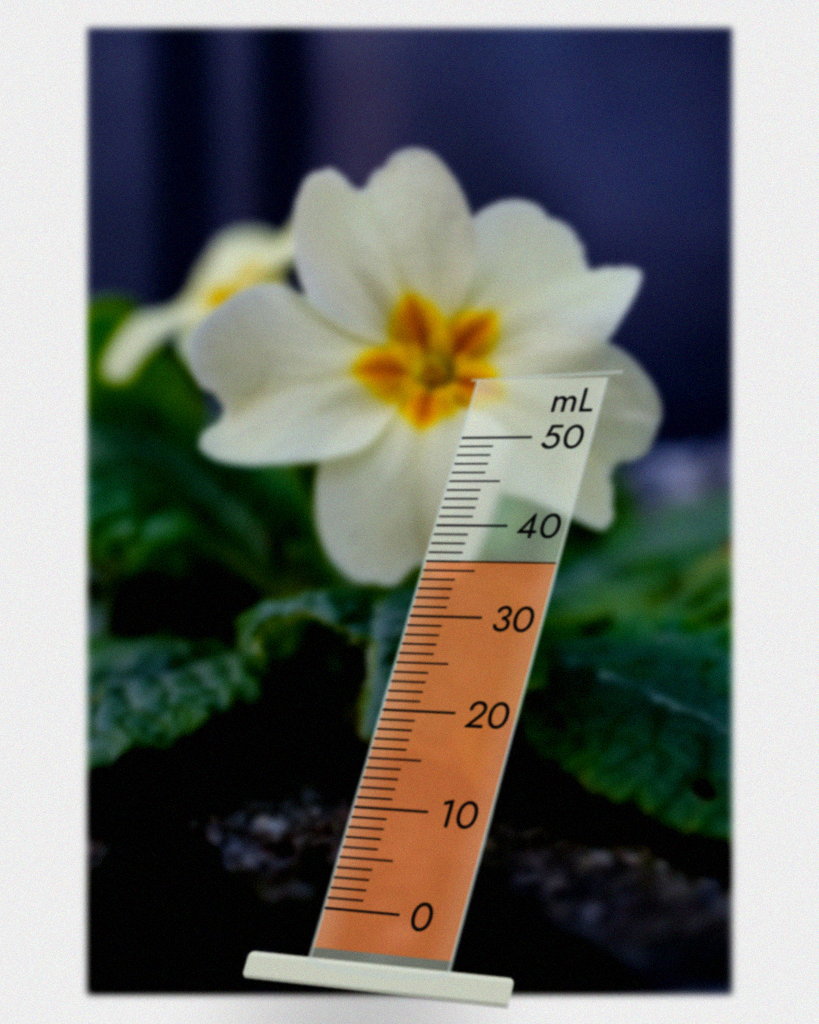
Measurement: 36 mL
